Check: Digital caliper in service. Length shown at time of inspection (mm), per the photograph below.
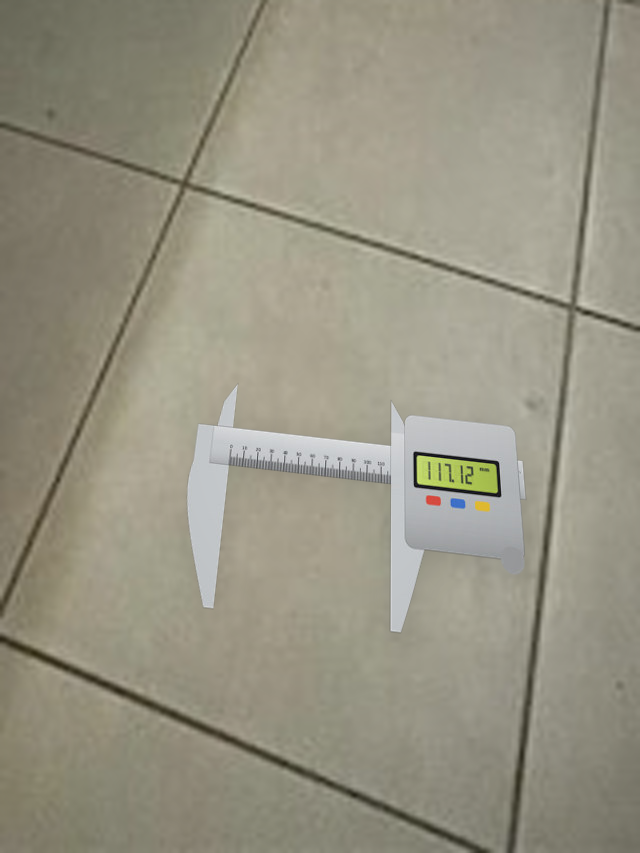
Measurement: 117.12 mm
